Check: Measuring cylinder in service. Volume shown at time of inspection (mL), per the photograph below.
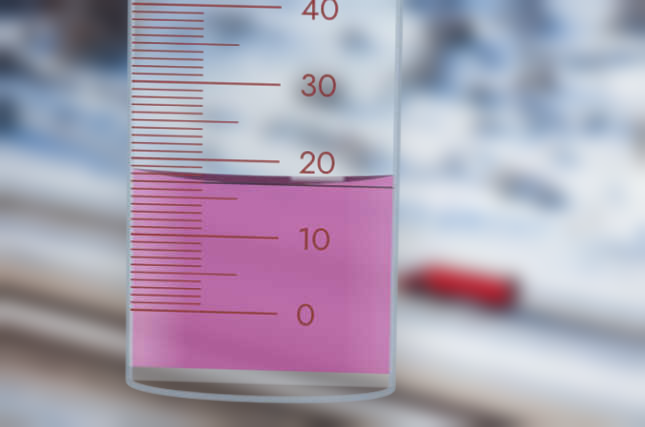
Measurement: 17 mL
